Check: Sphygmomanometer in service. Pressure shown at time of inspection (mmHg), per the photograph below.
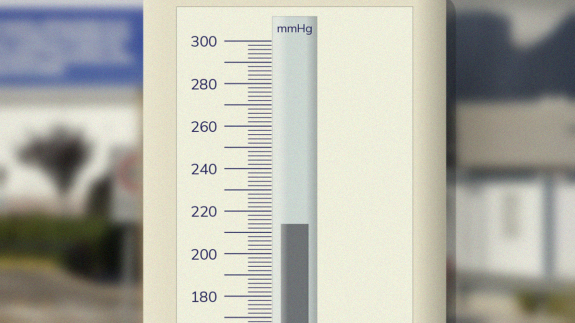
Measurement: 214 mmHg
